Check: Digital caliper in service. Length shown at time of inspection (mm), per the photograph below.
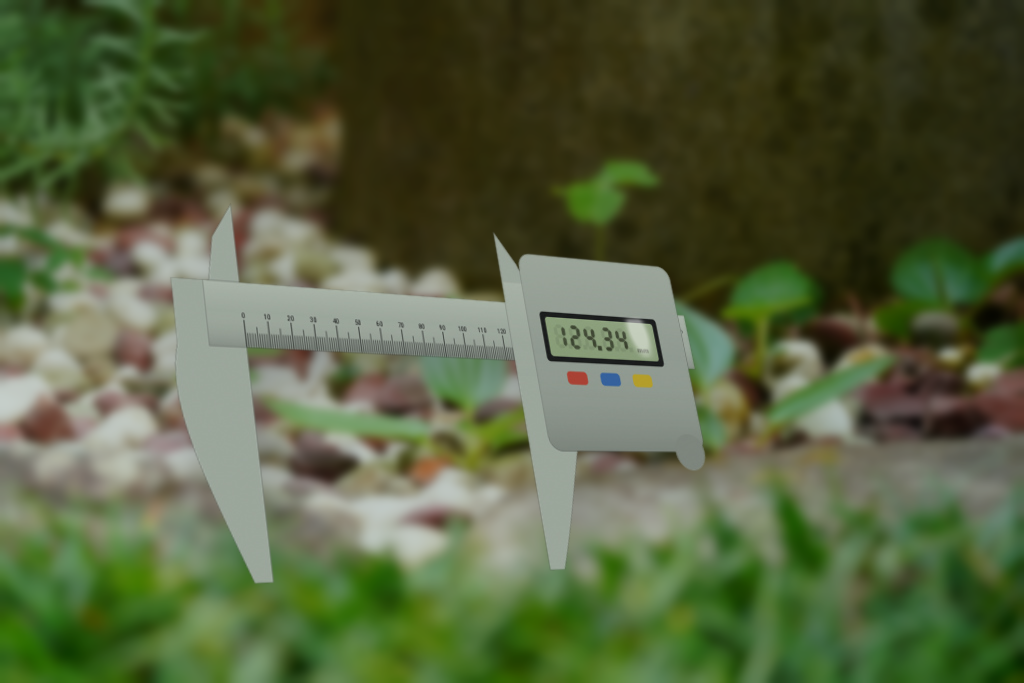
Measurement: 124.34 mm
